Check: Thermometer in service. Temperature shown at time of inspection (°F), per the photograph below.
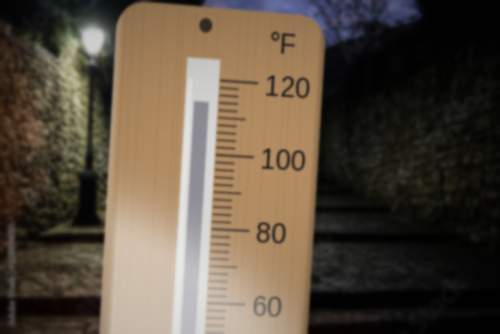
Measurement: 114 °F
